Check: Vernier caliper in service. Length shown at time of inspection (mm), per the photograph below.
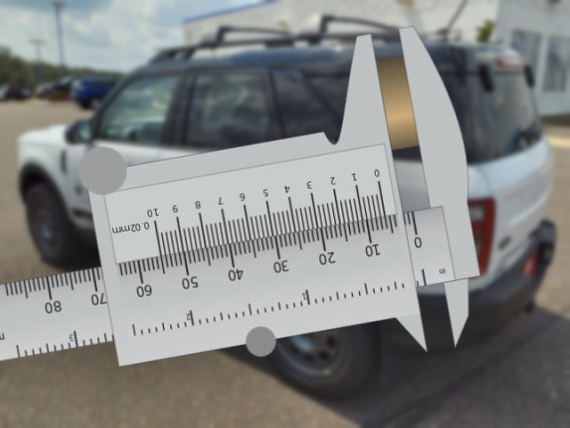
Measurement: 6.0 mm
